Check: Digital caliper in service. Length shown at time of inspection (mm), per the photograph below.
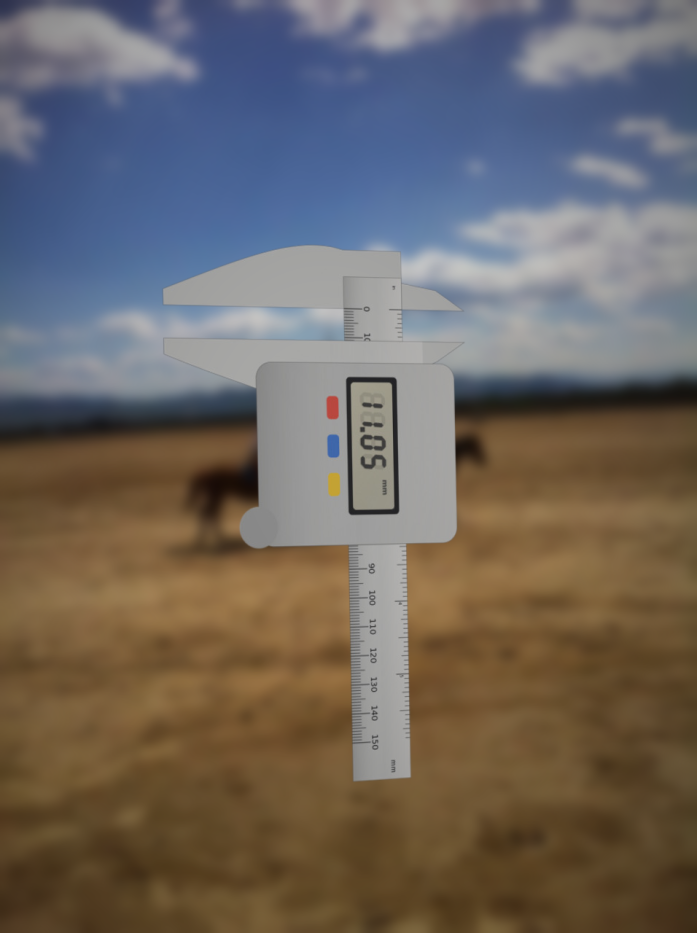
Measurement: 11.05 mm
